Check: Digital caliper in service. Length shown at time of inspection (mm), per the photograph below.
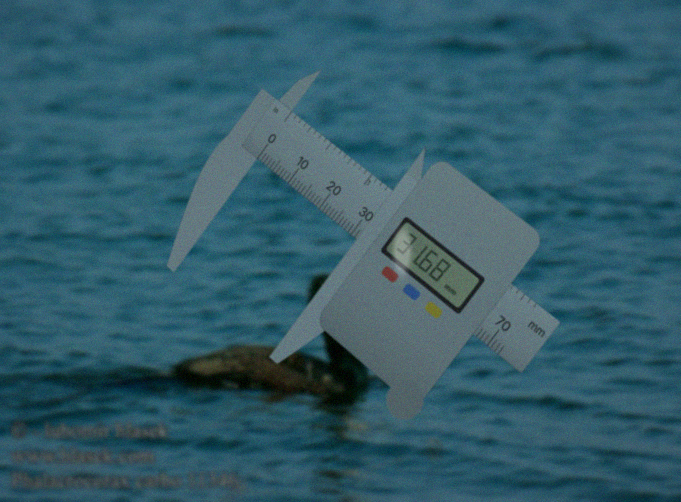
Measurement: 31.68 mm
